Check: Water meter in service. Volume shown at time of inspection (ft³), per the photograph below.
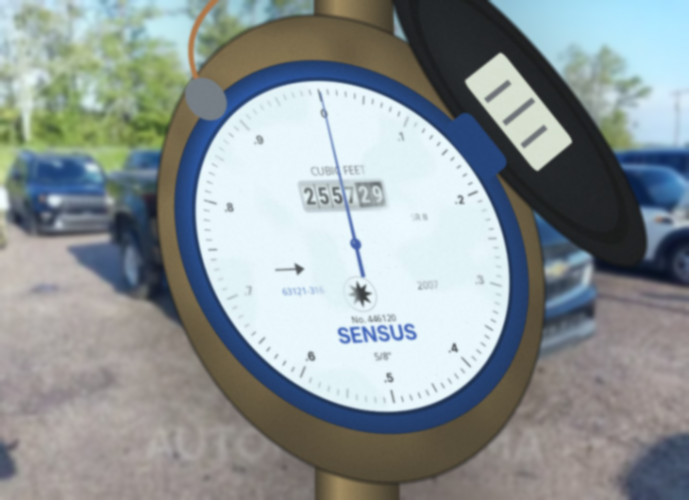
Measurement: 255729.00 ft³
